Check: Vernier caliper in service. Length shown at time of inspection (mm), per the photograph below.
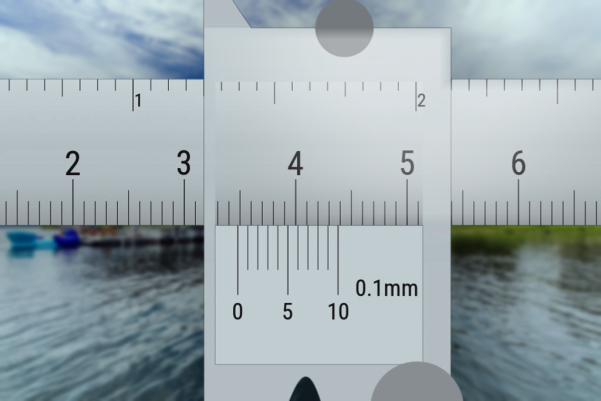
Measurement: 34.8 mm
